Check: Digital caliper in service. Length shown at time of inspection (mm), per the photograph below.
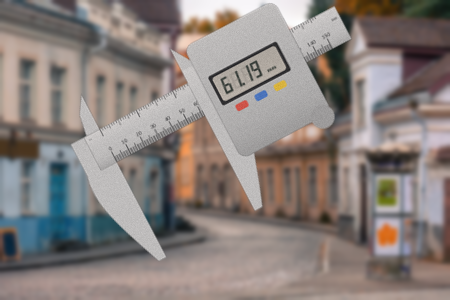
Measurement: 61.19 mm
